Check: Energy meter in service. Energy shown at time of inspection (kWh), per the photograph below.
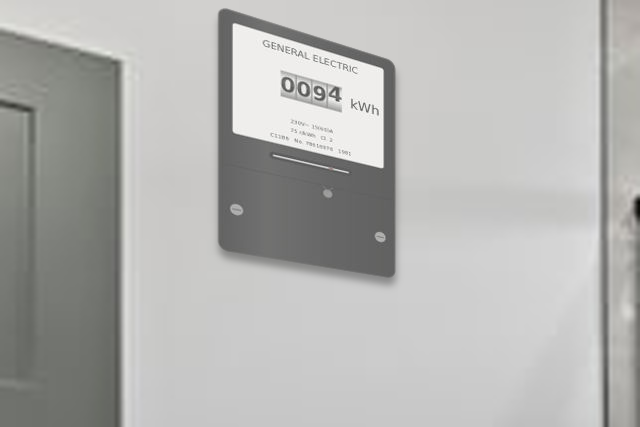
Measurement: 94 kWh
